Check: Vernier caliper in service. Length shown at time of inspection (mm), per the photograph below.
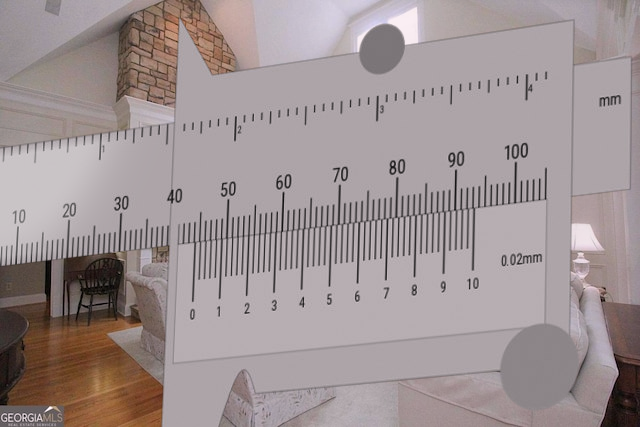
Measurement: 44.2 mm
